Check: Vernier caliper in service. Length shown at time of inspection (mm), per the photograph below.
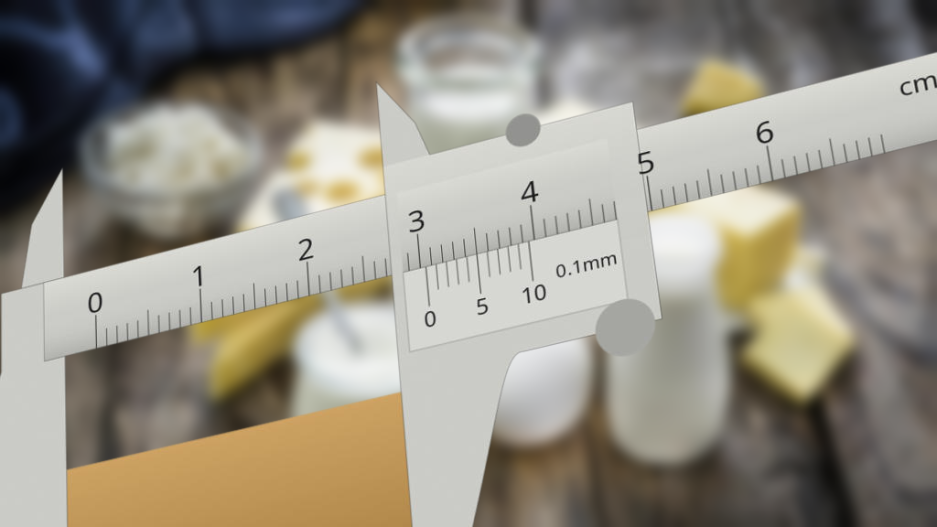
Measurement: 30.5 mm
